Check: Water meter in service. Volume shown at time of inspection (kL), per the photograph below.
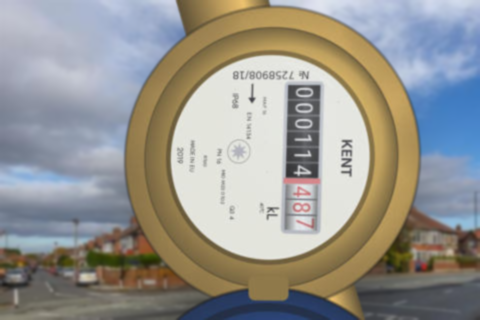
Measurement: 114.487 kL
